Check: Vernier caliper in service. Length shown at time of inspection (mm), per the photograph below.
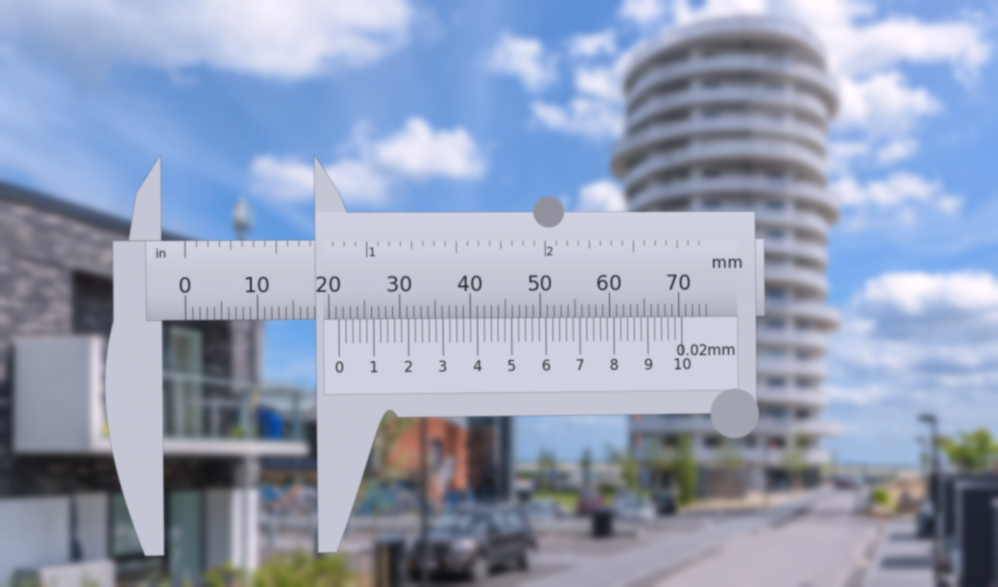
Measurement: 21.4 mm
